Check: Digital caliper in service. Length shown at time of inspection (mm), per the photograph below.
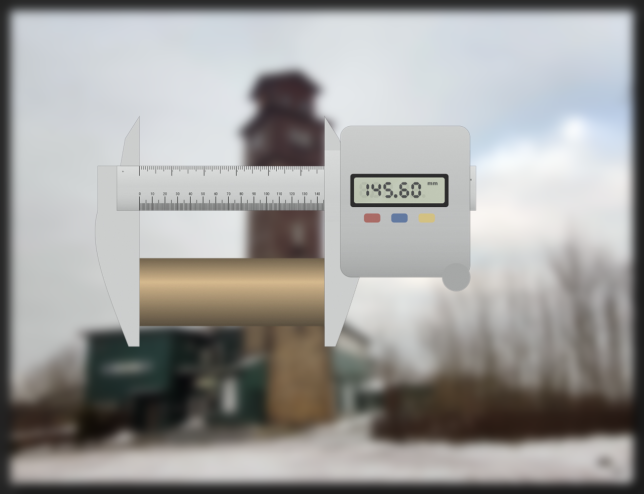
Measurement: 145.60 mm
